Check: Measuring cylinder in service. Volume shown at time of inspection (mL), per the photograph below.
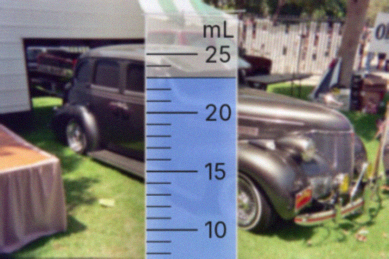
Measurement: 23 mL
